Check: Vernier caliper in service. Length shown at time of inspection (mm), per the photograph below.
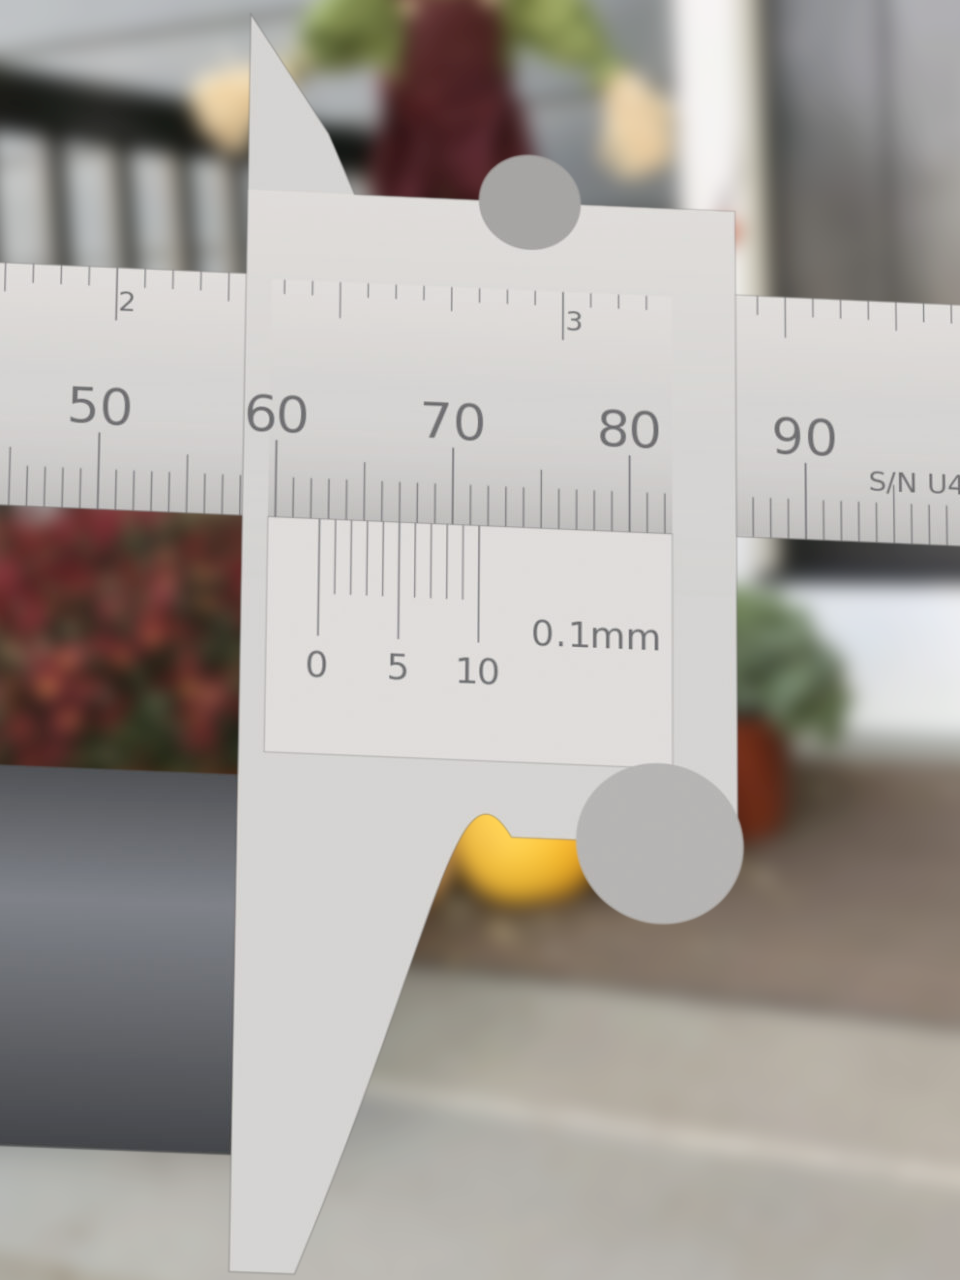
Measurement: 62.5 mm
